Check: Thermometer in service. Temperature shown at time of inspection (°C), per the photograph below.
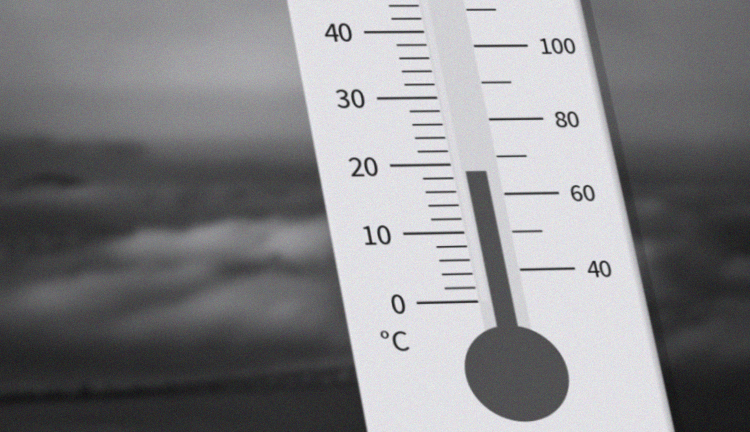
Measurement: 19 °C
